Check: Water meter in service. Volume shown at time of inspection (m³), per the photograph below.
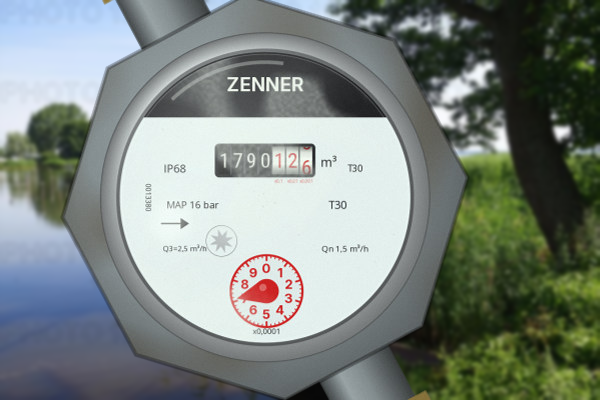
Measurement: 1790.1257 m³
